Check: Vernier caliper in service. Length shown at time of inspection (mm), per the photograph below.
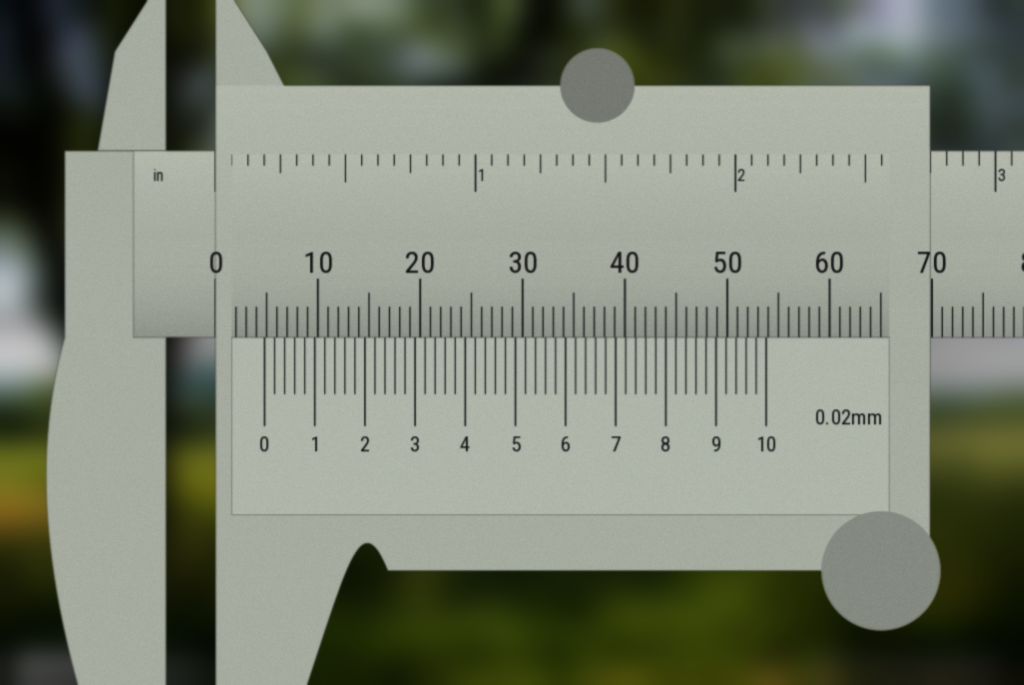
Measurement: 4.8 mm
